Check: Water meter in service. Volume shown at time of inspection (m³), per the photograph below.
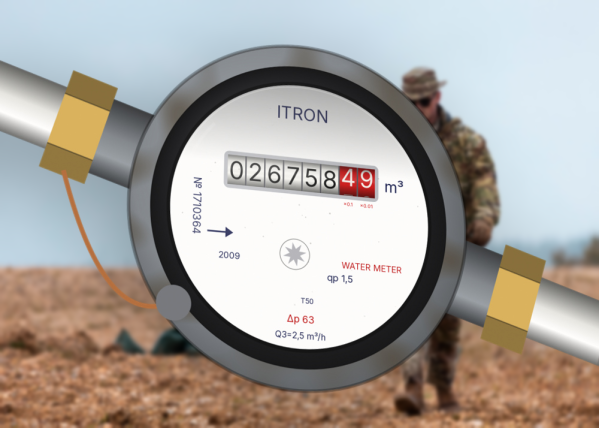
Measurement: 26758.49 m³
